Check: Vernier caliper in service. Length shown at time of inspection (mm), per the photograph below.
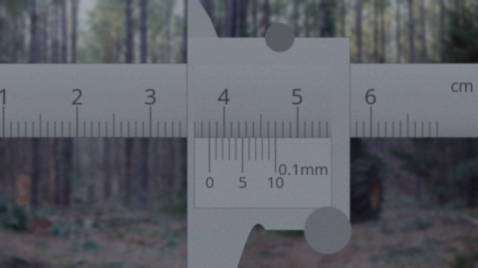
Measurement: 38.0 mm
